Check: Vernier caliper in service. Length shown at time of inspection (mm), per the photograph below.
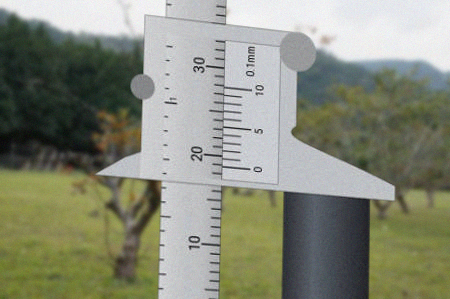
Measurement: 18.8 mm
